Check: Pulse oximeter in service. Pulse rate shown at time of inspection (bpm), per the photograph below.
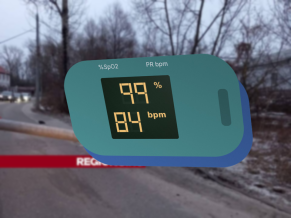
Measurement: 84 bpm
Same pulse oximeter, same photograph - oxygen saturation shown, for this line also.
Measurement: 99 %
